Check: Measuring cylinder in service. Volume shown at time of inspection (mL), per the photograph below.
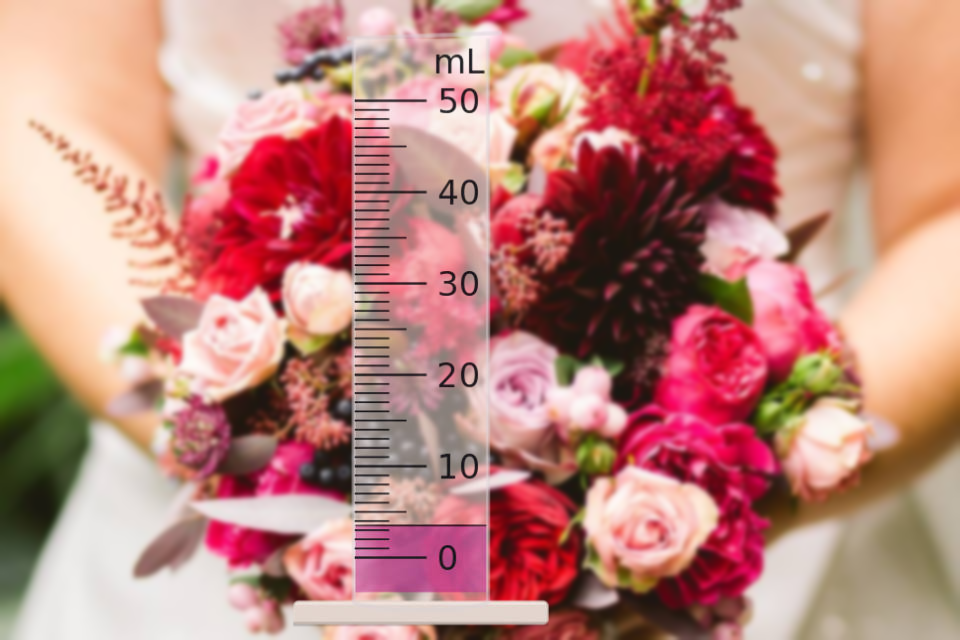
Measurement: 3.5 mL
